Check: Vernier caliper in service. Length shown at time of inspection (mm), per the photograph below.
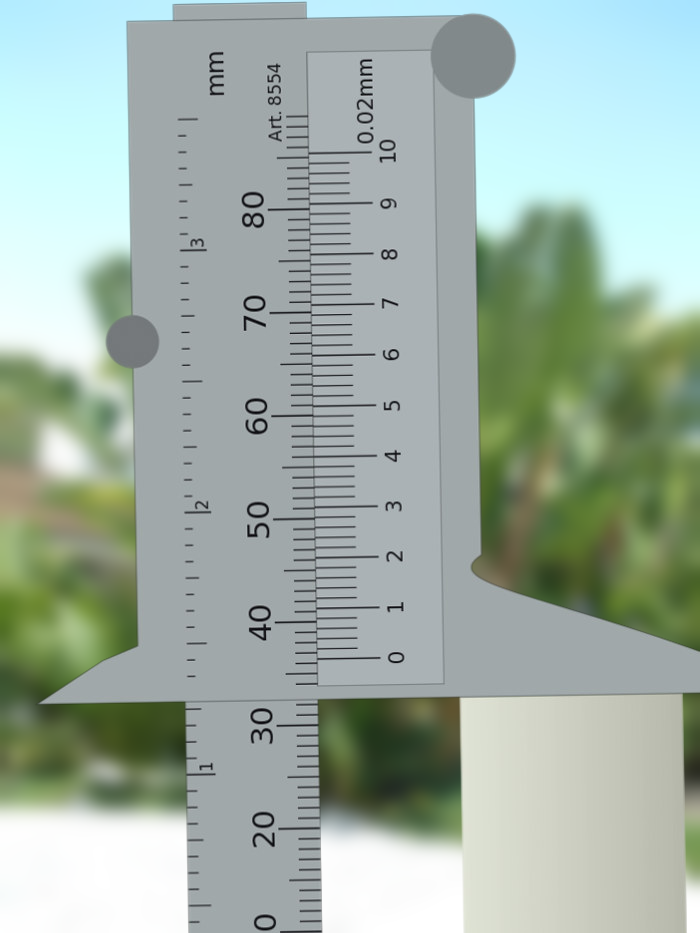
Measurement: 36.4 mm
